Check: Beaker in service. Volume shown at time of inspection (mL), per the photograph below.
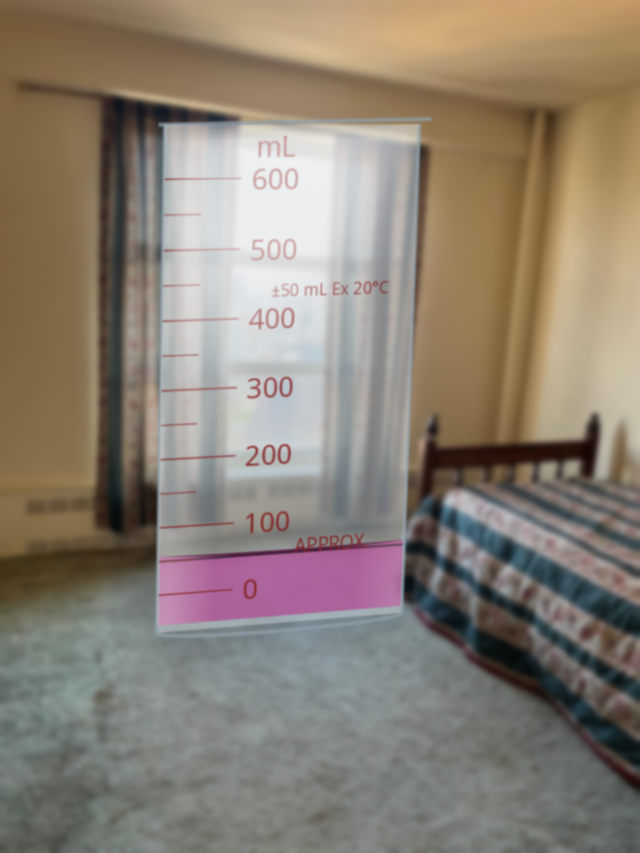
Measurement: 50 mL
